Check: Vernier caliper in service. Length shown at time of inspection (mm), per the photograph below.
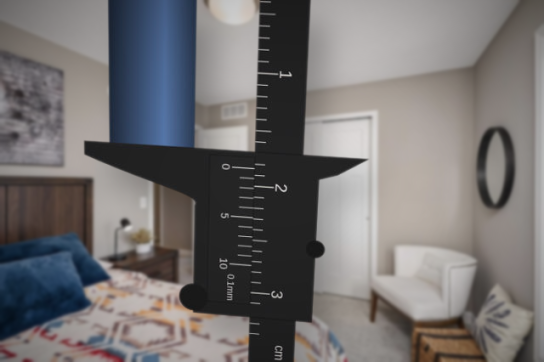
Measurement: 18.4 mm
